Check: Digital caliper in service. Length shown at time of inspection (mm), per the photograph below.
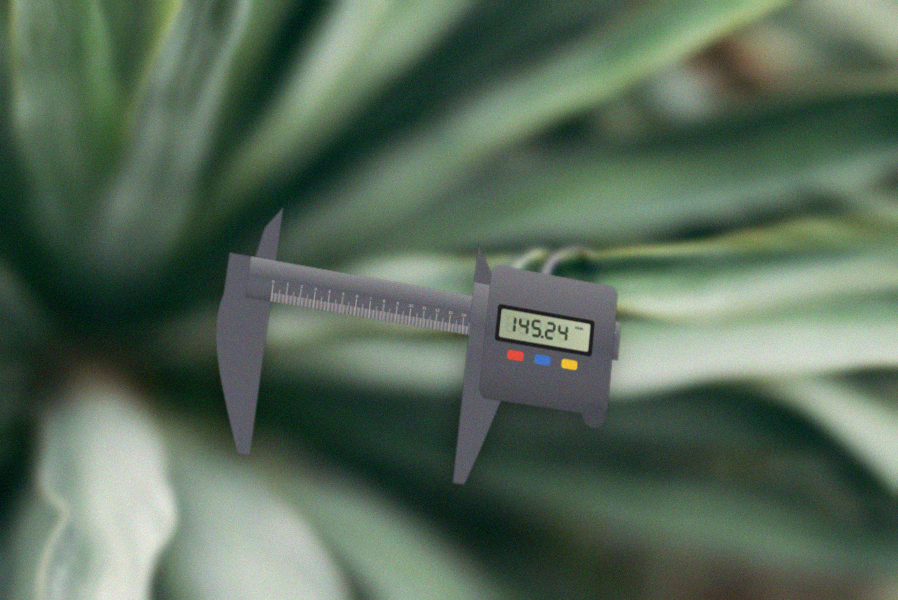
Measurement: 145.24 mm
